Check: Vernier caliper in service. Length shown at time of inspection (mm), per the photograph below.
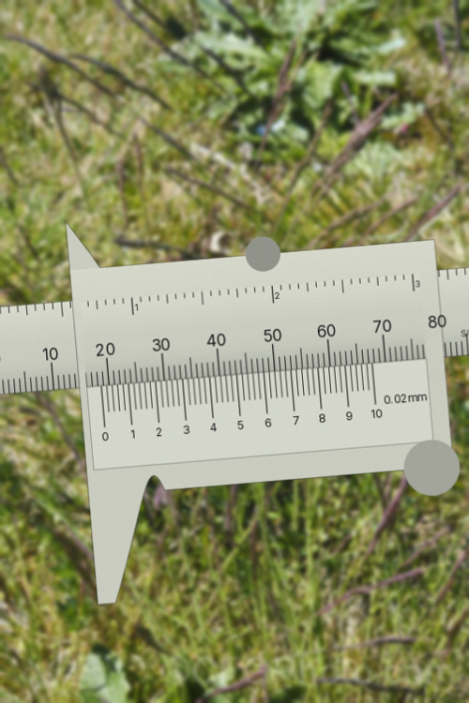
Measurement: 18.6 mm
